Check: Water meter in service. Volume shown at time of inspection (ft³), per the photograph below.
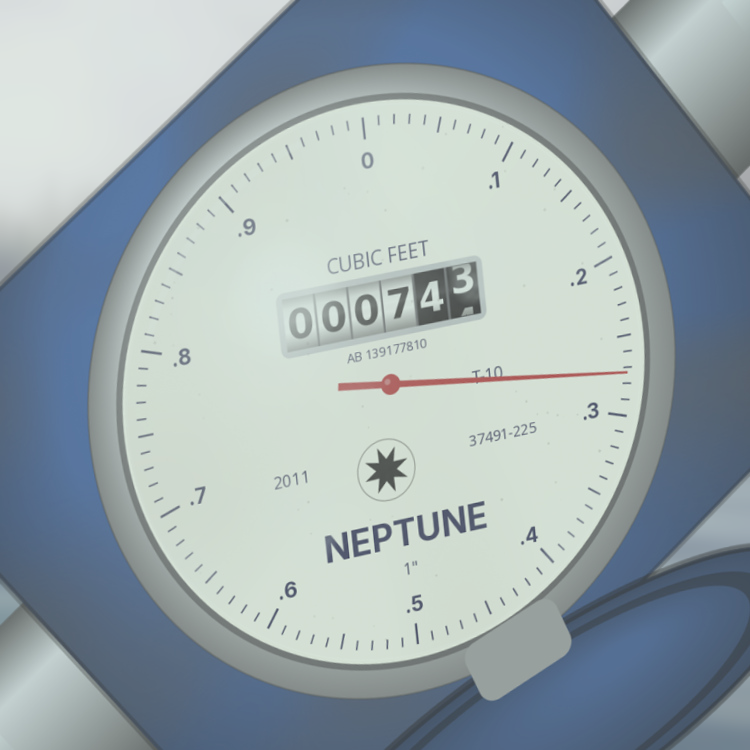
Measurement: 743.27 ft³
